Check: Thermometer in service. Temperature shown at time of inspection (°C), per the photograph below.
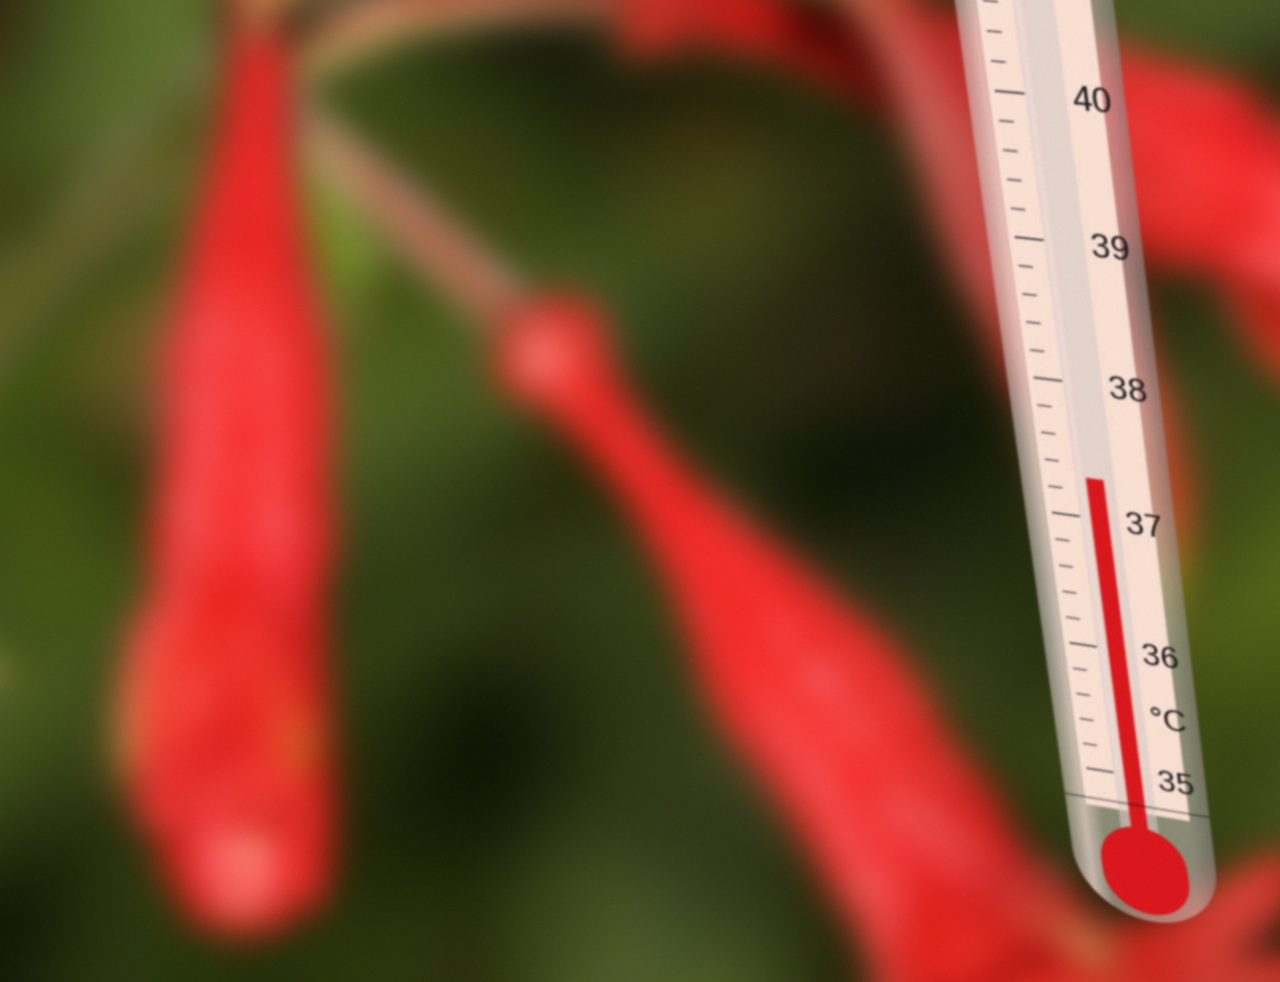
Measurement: 37.3 °C
